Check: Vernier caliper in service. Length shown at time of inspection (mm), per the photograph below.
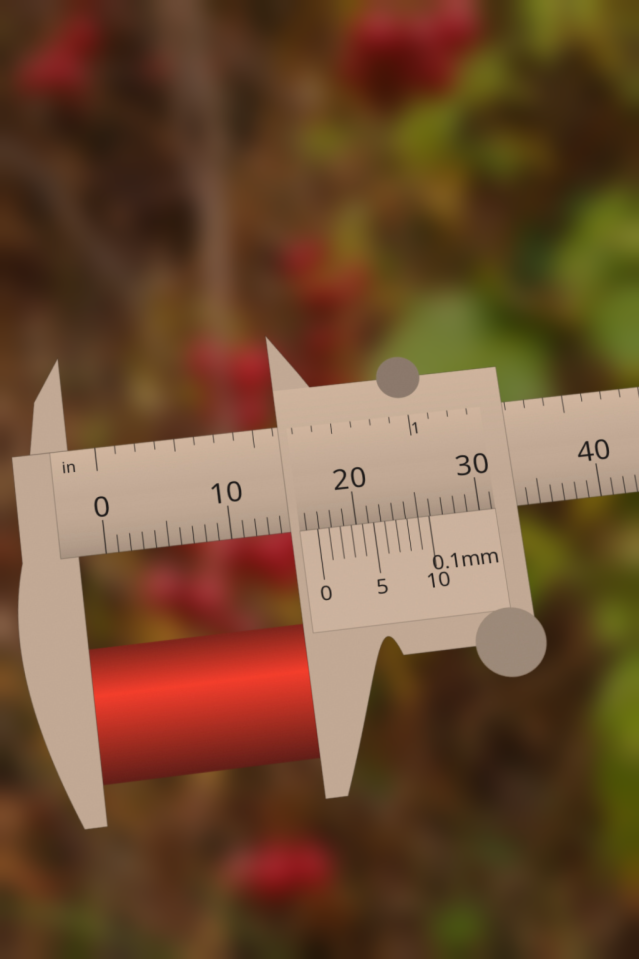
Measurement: 16.9 mm
